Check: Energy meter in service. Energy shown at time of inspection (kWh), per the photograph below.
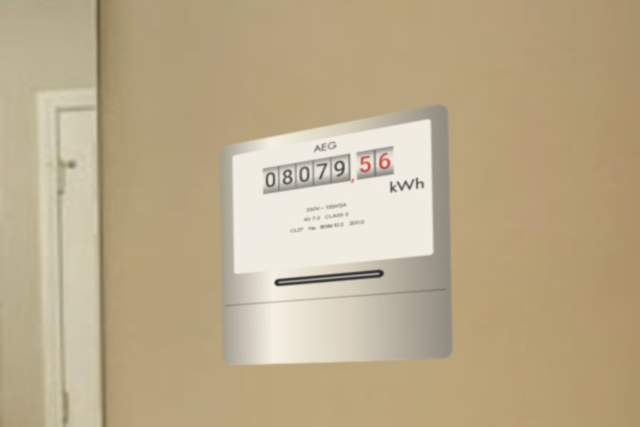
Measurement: 8079.56 kWh
